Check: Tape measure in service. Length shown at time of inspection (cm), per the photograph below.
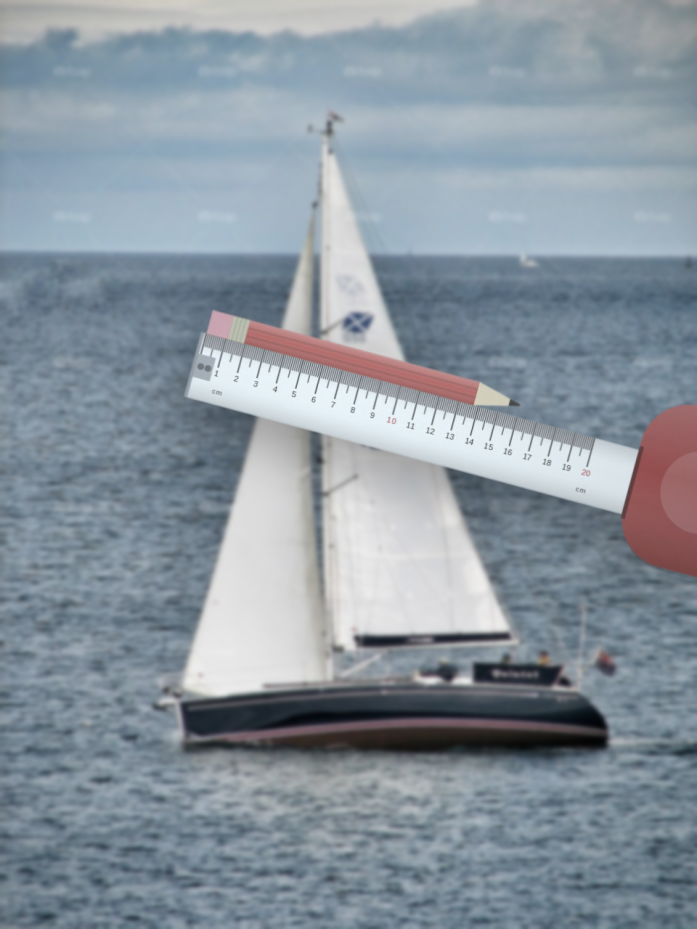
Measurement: 16 cm
